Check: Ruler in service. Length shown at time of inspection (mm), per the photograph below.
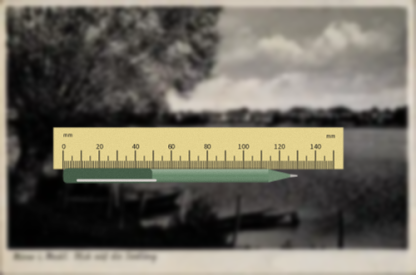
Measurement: 130 mm
